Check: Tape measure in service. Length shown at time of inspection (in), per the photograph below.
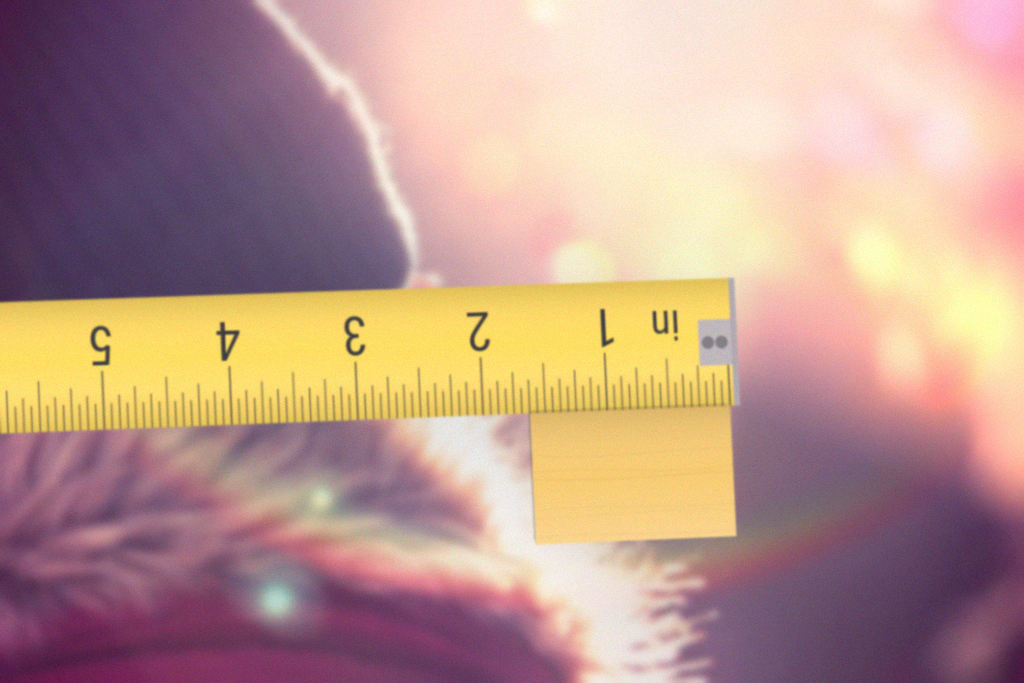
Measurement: 1.625 in
